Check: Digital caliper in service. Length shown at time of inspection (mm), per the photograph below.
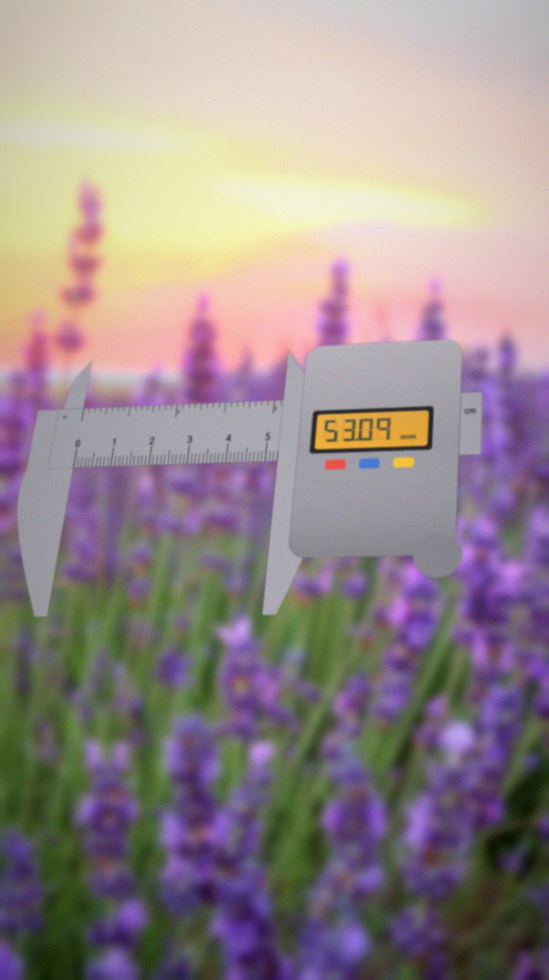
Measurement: 53.09 mm
